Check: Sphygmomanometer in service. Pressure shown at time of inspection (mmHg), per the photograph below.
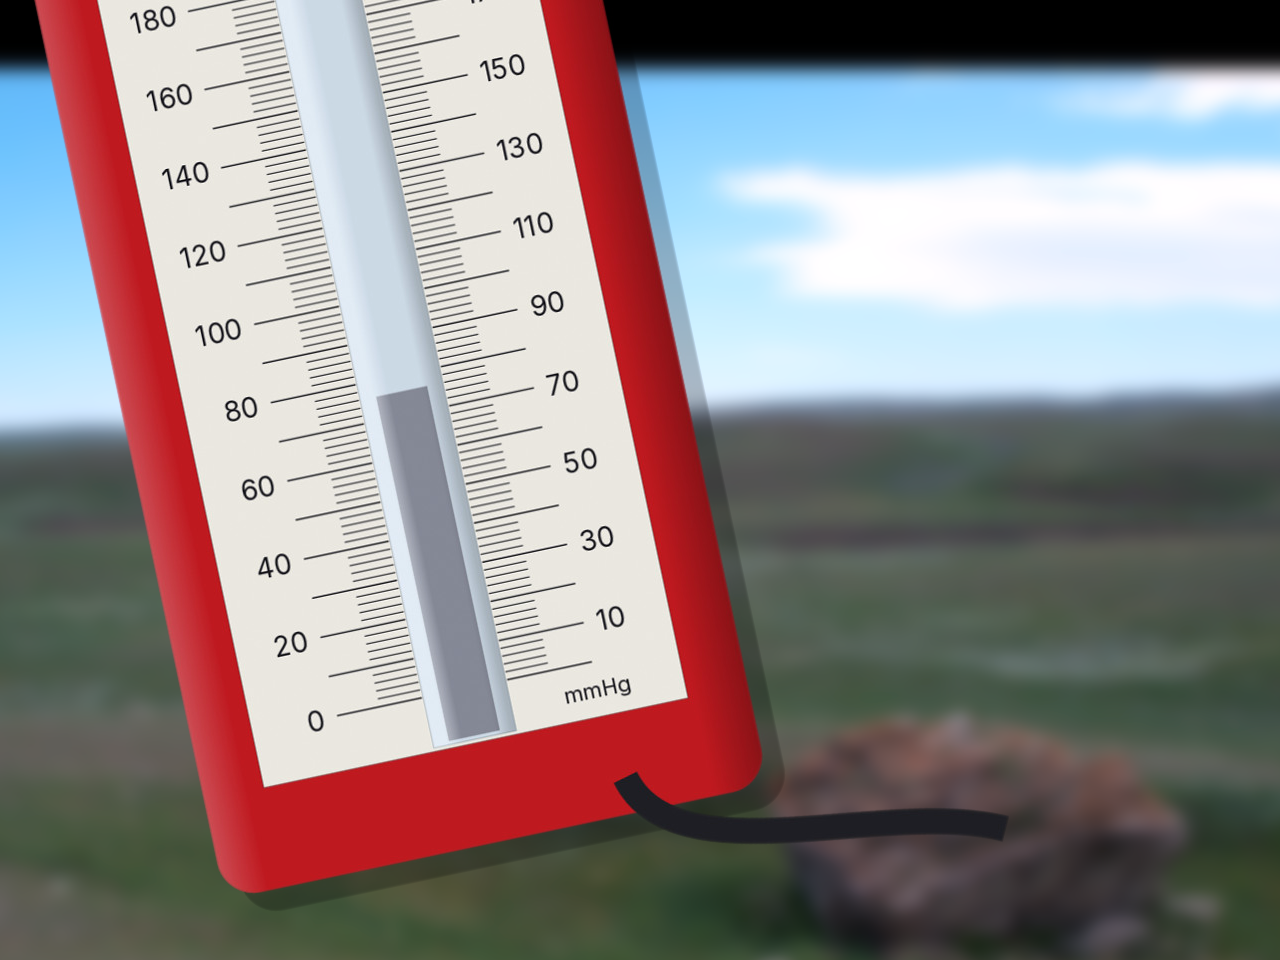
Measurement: 76 mmHg
